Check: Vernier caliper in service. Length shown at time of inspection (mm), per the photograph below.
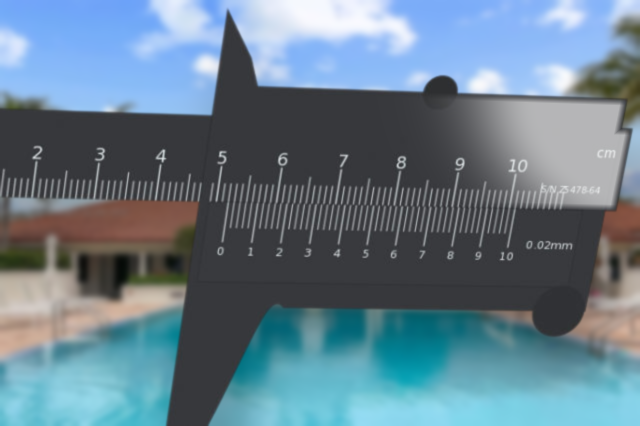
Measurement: 52.0 mm
